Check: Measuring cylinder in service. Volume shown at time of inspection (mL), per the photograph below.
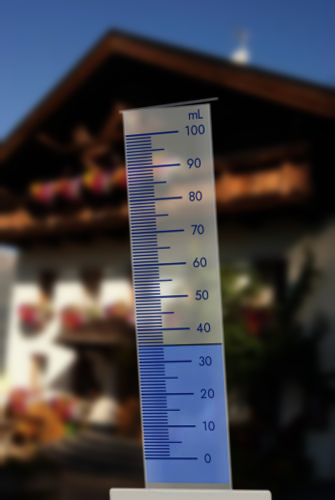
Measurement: 35 mL
